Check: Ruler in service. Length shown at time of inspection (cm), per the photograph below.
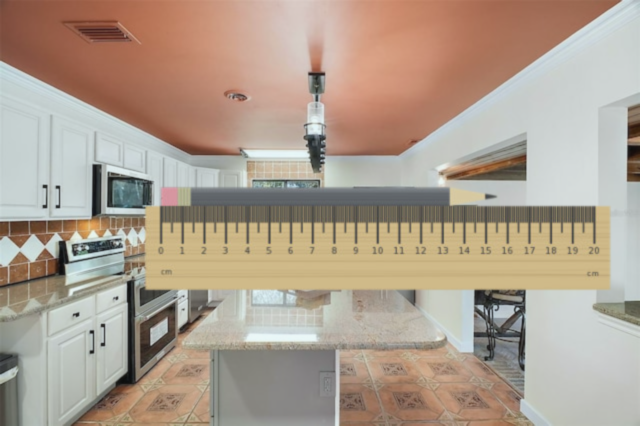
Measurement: 15.5 cm
